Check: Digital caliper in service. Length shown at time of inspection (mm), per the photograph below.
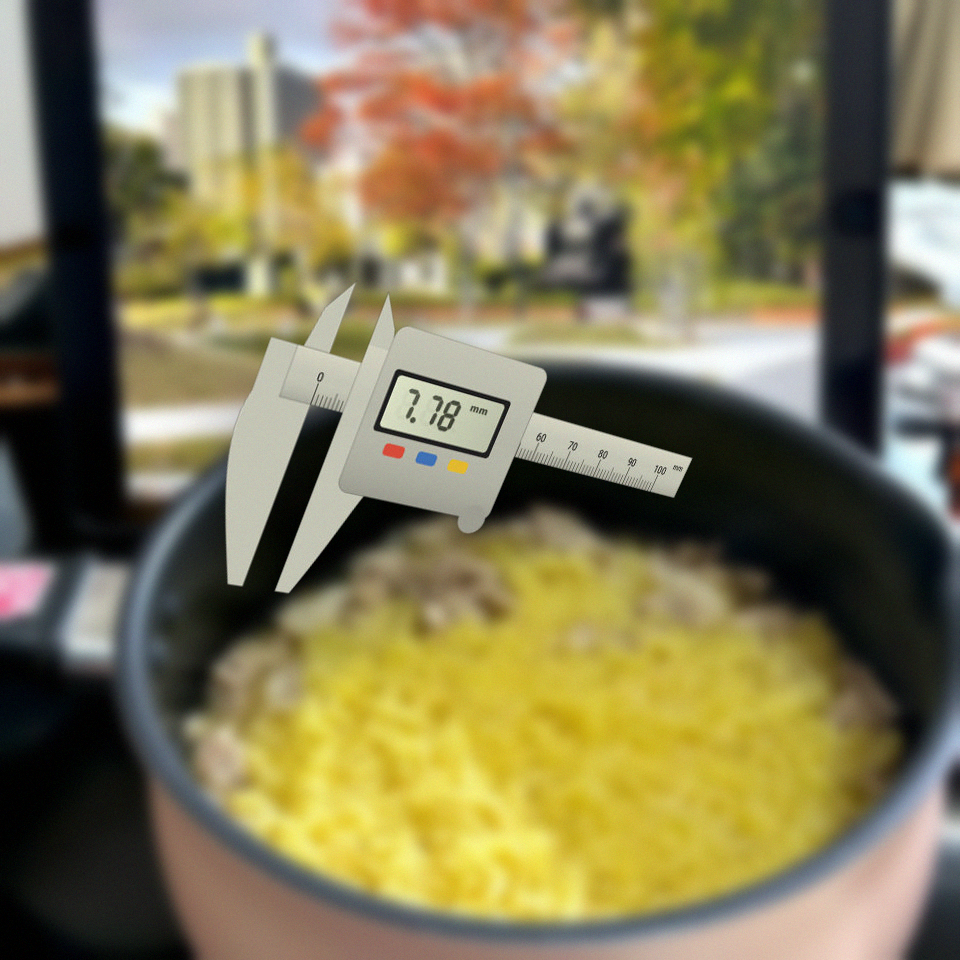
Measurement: 7.78 mm
